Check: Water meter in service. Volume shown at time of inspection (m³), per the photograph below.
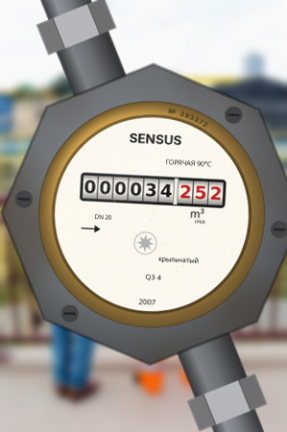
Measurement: 34.252 m³
